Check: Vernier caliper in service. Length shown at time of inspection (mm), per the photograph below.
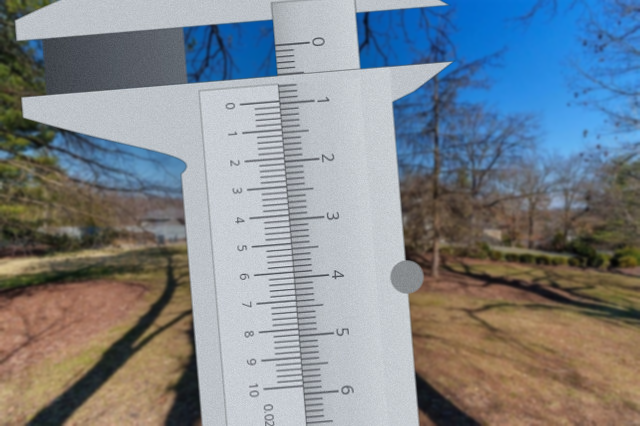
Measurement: 9.6 mm
